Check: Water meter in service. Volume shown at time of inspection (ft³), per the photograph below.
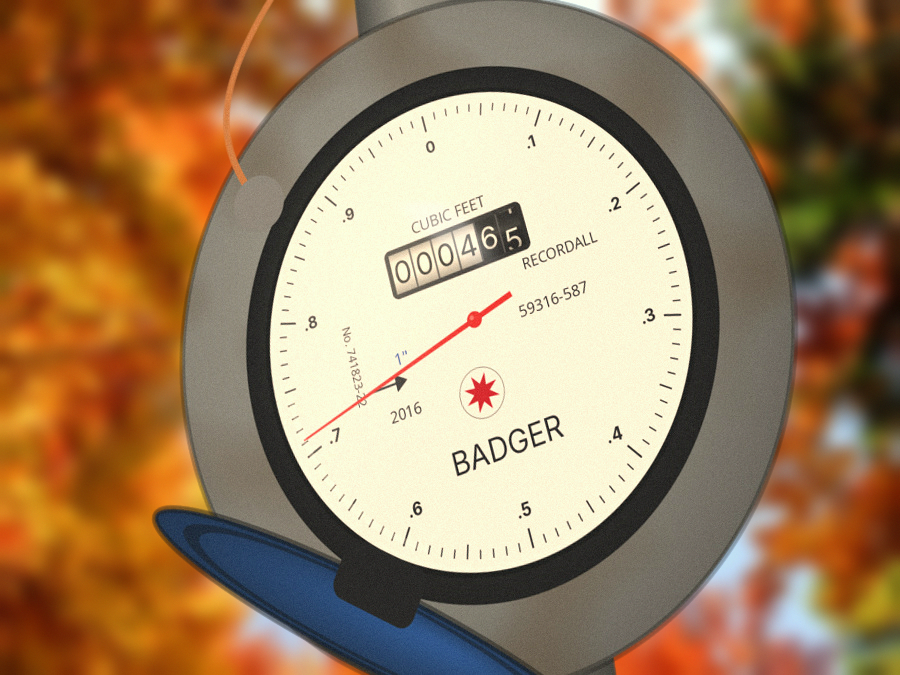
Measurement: 464.71 ft³
